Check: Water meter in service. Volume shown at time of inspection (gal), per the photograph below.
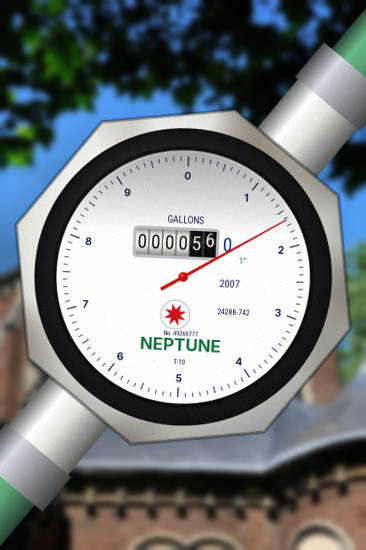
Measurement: 561.6 gal
